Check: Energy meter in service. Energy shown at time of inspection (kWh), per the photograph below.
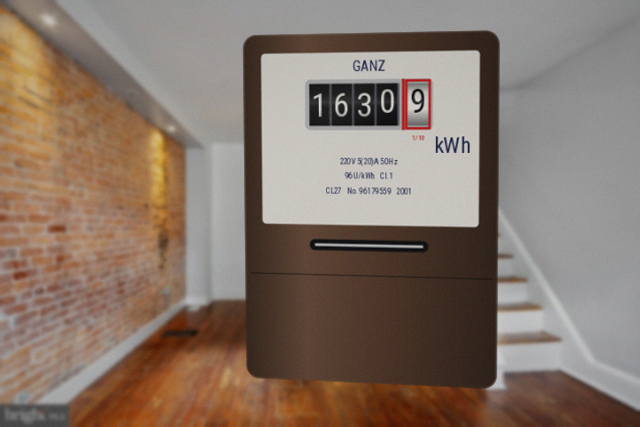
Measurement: 1630.9 kWh
